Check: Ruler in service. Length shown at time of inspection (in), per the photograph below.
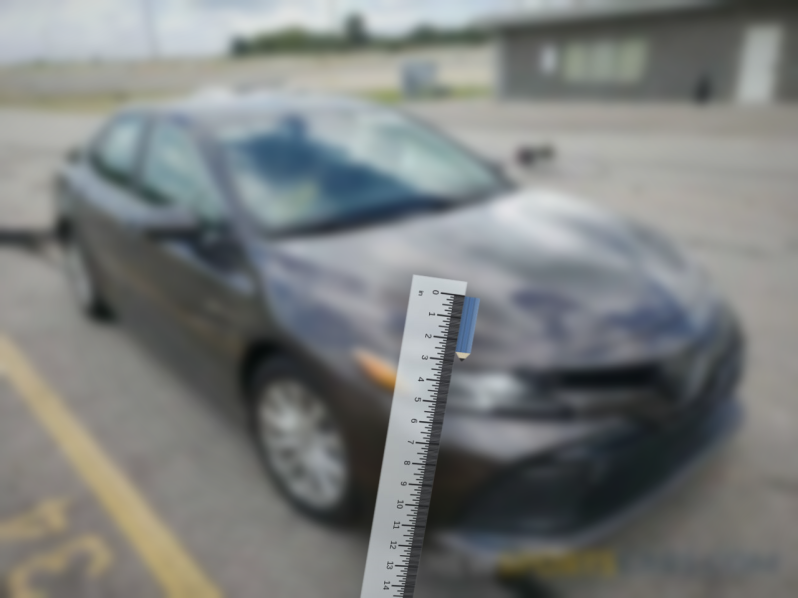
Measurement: 3 in
